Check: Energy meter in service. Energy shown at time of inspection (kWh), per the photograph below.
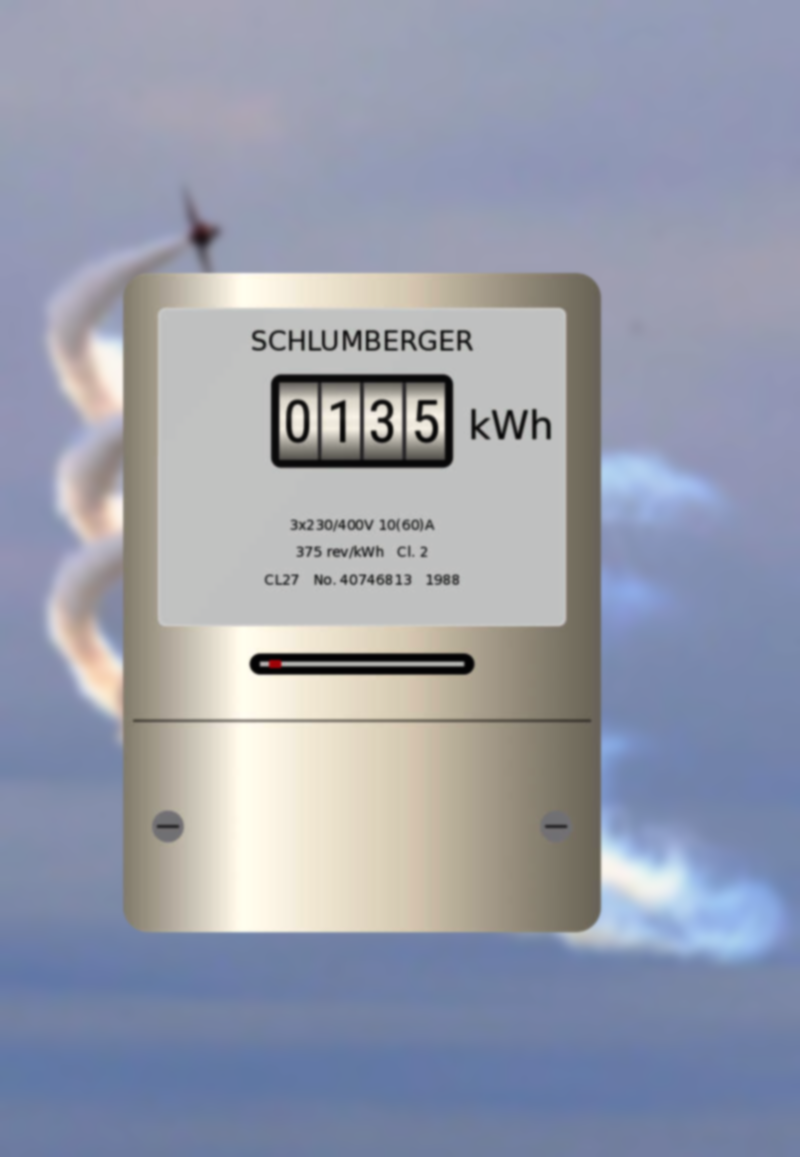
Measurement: 135 kWh
